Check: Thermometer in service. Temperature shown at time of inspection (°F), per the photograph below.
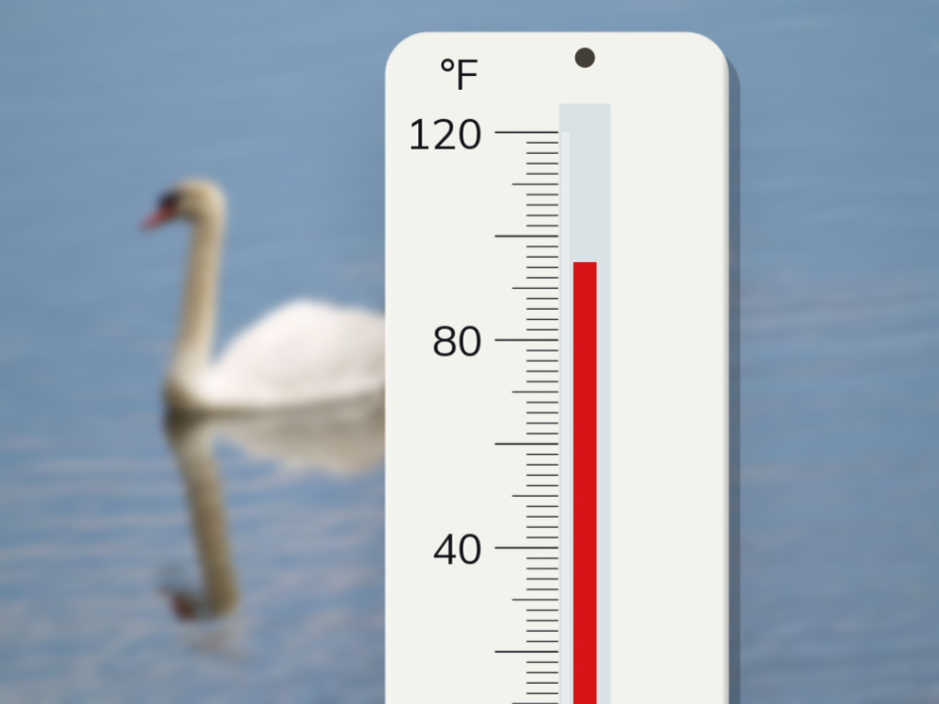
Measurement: 95 °F
